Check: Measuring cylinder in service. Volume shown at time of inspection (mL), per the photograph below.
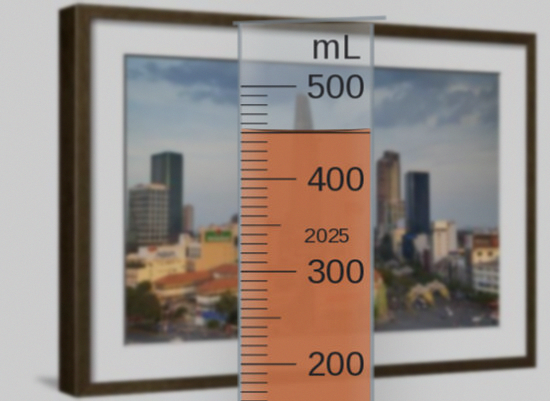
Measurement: 450 mL
